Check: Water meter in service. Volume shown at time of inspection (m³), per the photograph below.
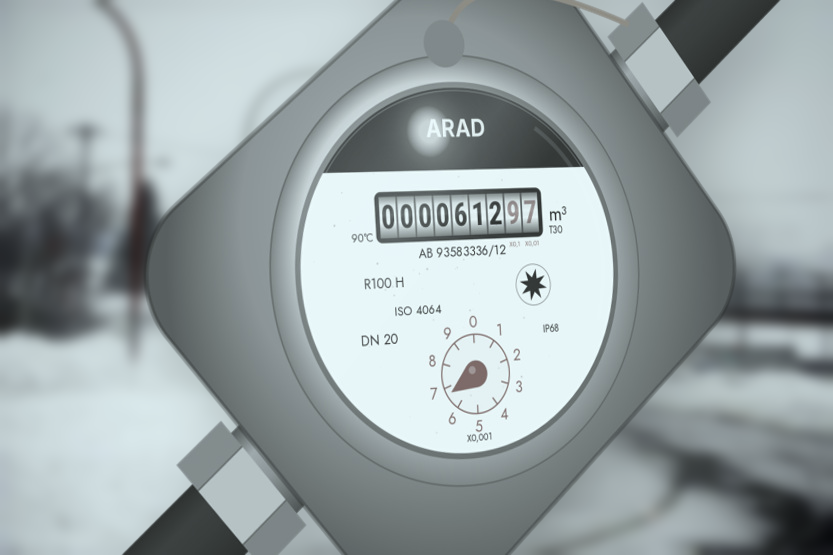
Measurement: 612.976 m³
